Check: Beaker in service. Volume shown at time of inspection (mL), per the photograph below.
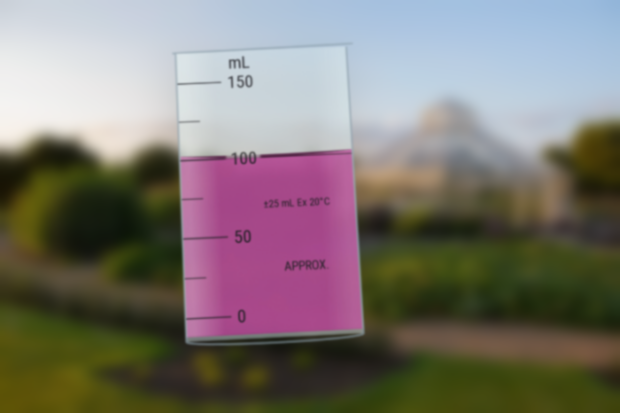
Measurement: 100 mL
